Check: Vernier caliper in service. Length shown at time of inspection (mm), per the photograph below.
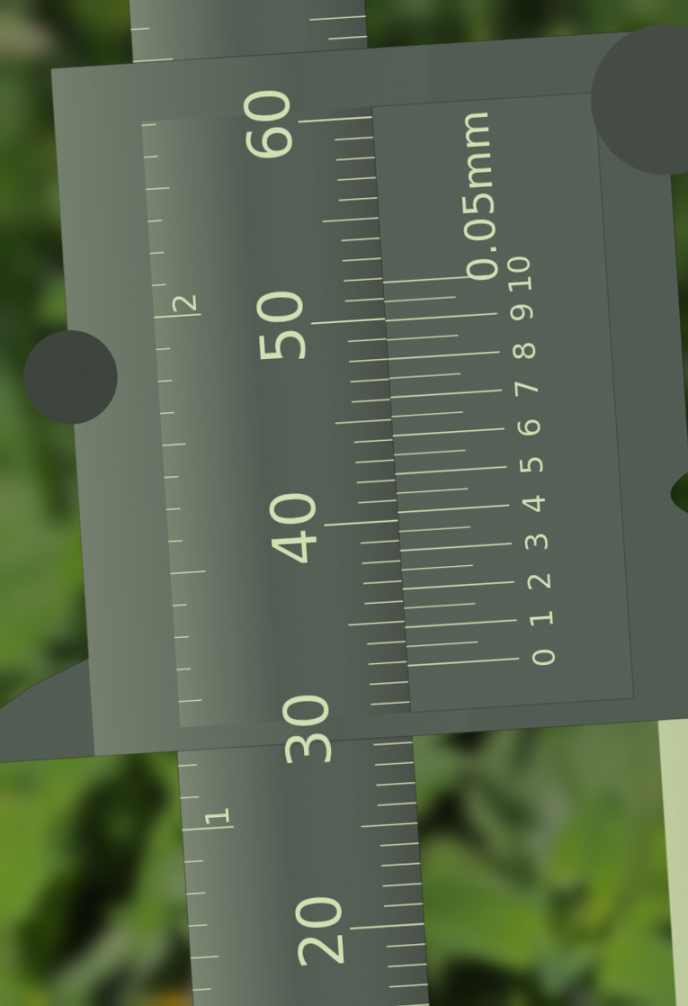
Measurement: 32.8 mm
